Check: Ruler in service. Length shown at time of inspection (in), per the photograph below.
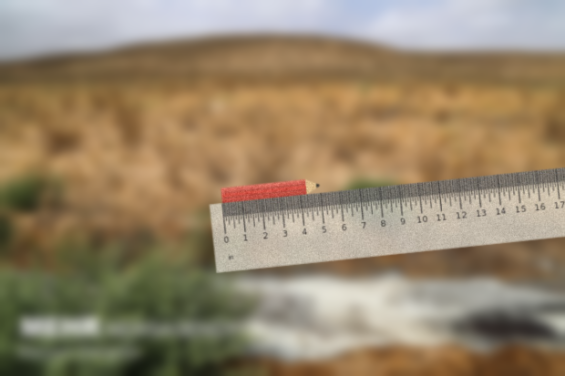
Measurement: 5 in
